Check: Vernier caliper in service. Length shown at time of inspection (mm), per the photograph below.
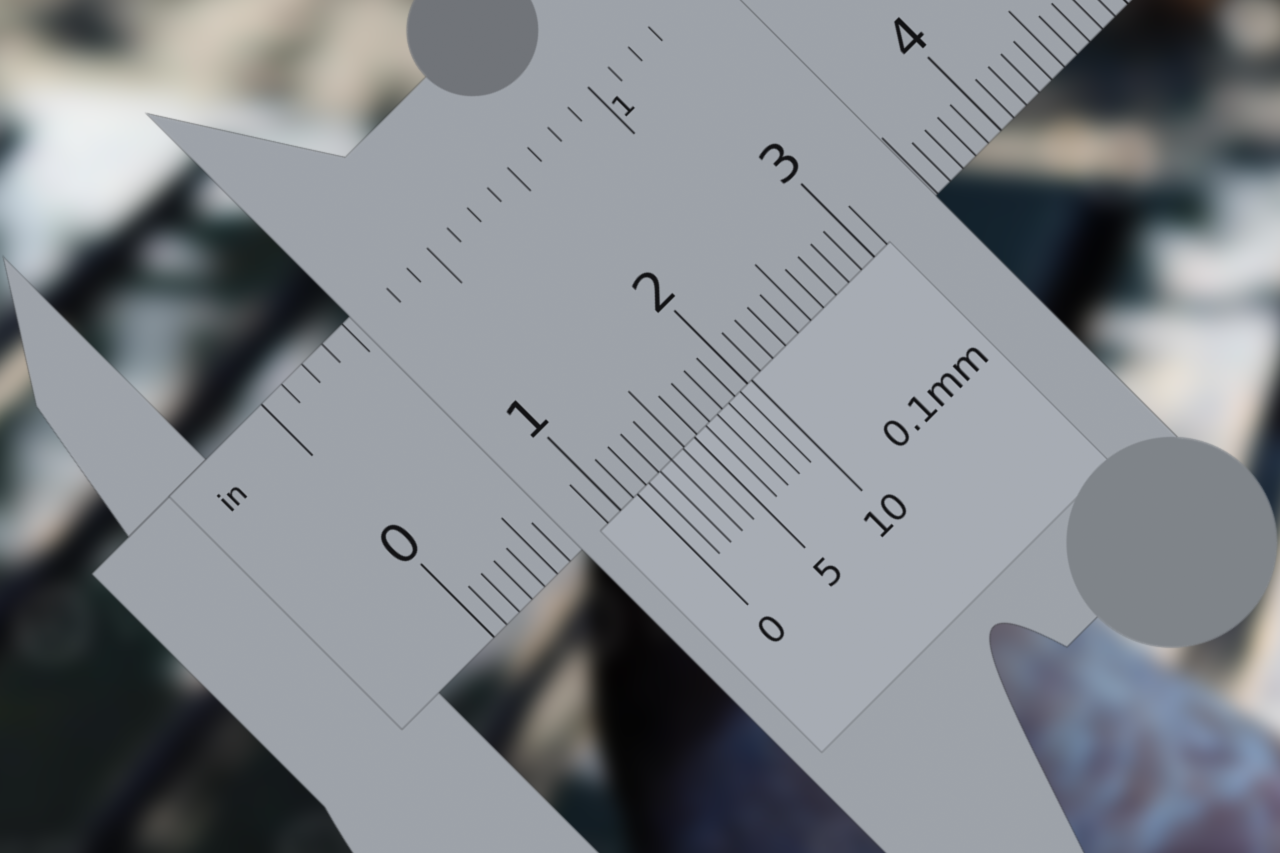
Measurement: 11.3 mm
